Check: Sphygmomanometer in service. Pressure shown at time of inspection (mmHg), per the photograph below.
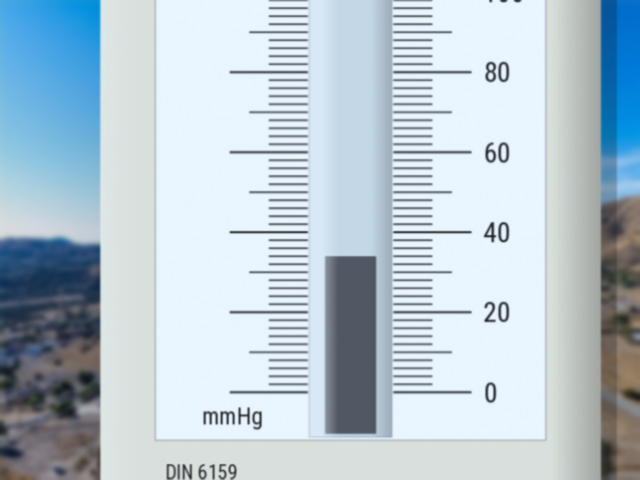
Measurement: 34 mmHg
